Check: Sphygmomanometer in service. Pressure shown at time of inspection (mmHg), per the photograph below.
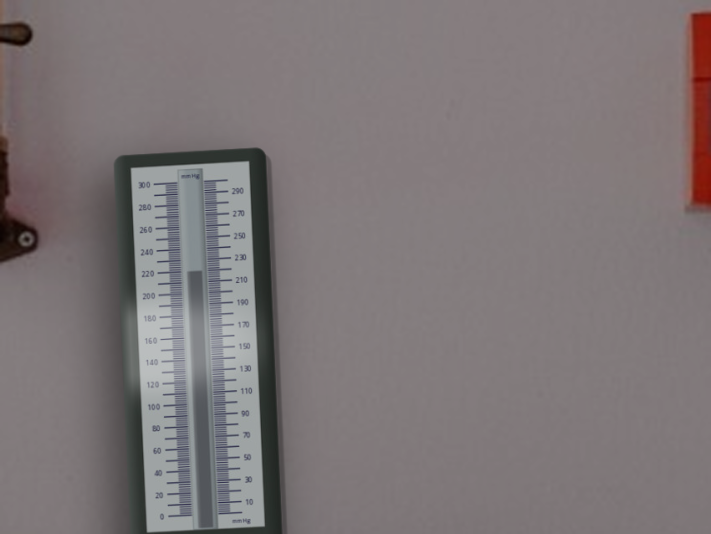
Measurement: 220 mmHg
